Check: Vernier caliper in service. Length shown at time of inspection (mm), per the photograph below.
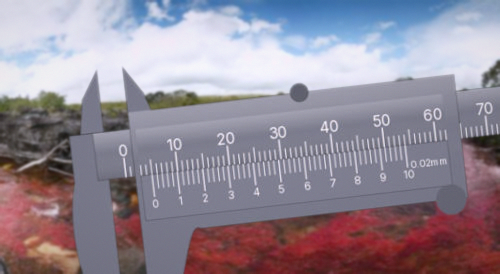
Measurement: 5.0 mm
